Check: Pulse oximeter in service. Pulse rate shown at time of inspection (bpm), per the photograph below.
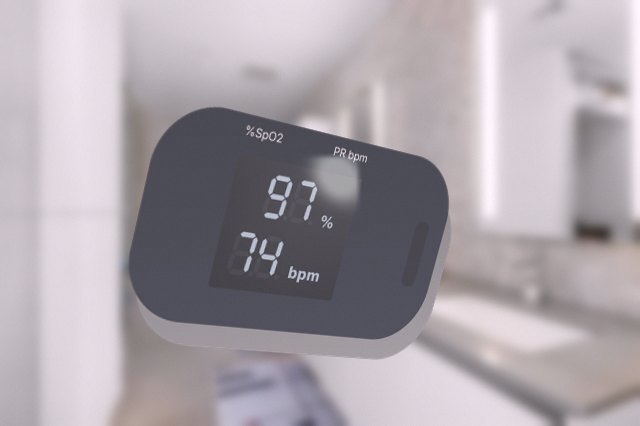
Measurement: 74 bpm
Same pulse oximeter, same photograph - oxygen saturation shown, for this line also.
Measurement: 97 %
